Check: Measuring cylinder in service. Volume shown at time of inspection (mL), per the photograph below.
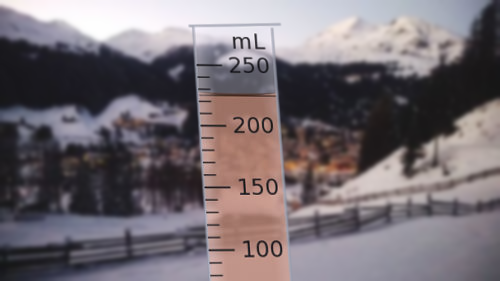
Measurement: 225 mL
